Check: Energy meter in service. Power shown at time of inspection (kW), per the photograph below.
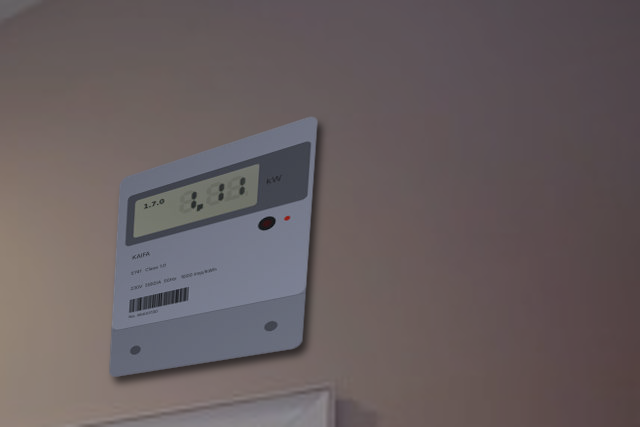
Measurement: 1.11 kW
